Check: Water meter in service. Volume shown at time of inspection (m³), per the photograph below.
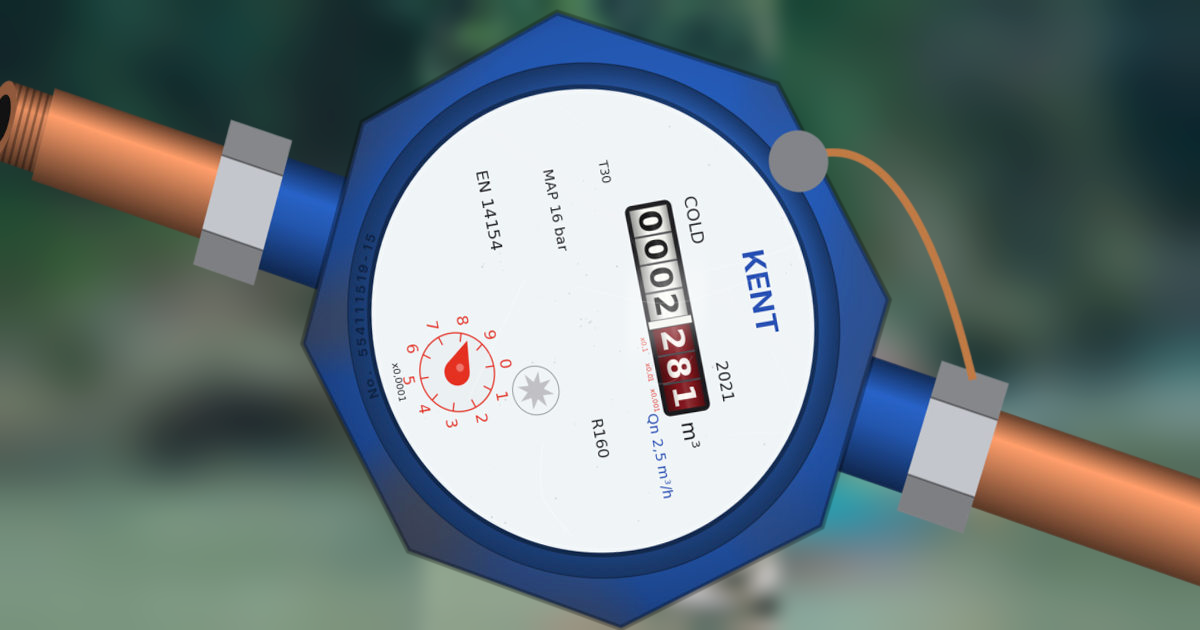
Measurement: 2.2818 m³
